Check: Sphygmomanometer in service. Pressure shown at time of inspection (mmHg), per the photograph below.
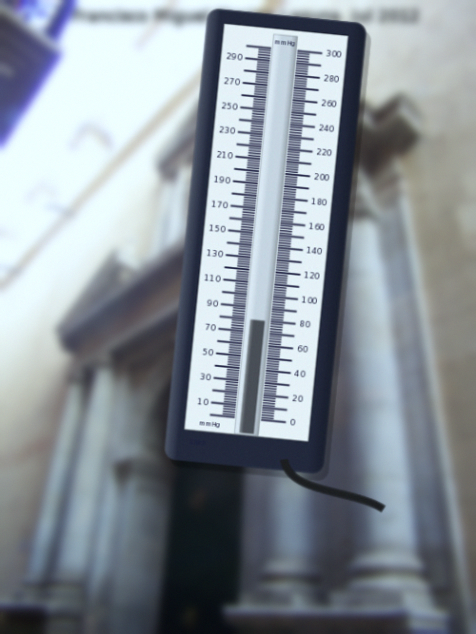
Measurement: 80 mmHg
